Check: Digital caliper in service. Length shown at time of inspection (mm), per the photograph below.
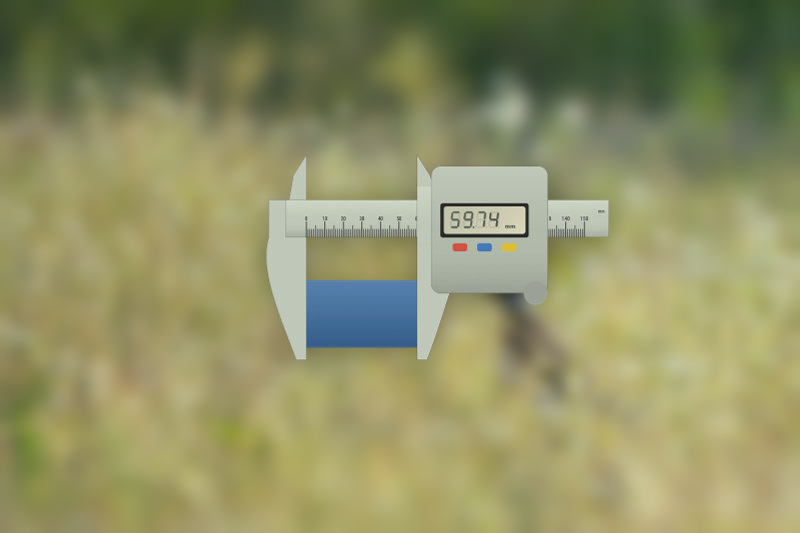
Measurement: 59.74 mm
